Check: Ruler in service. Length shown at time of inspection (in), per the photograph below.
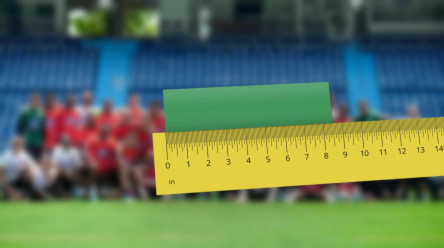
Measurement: 8.5 in
